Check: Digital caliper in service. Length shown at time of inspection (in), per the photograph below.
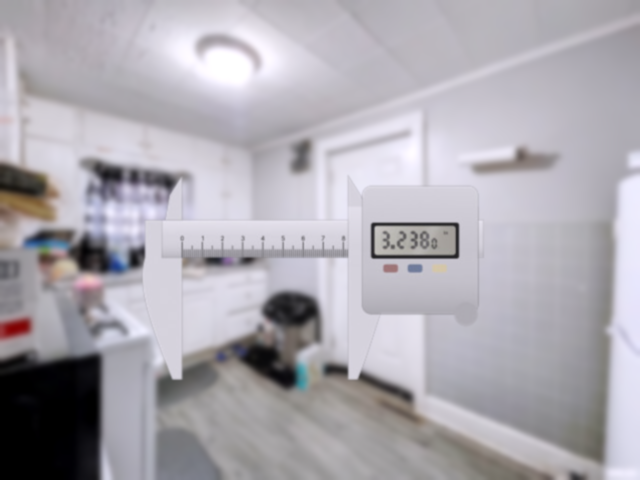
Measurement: 3.2380 in
